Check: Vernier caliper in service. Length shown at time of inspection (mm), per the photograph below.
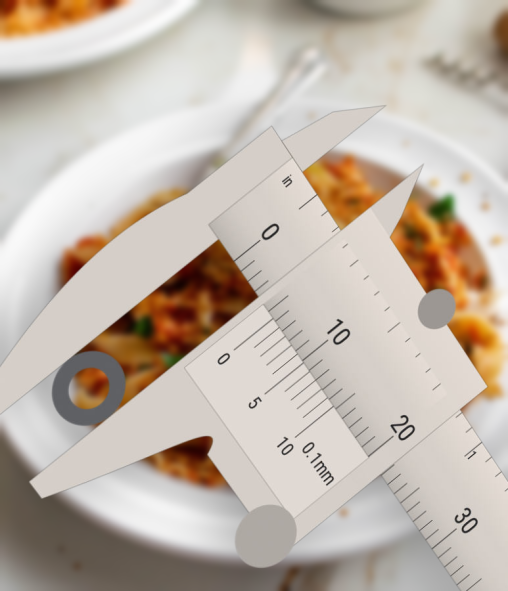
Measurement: 5.7 mm
